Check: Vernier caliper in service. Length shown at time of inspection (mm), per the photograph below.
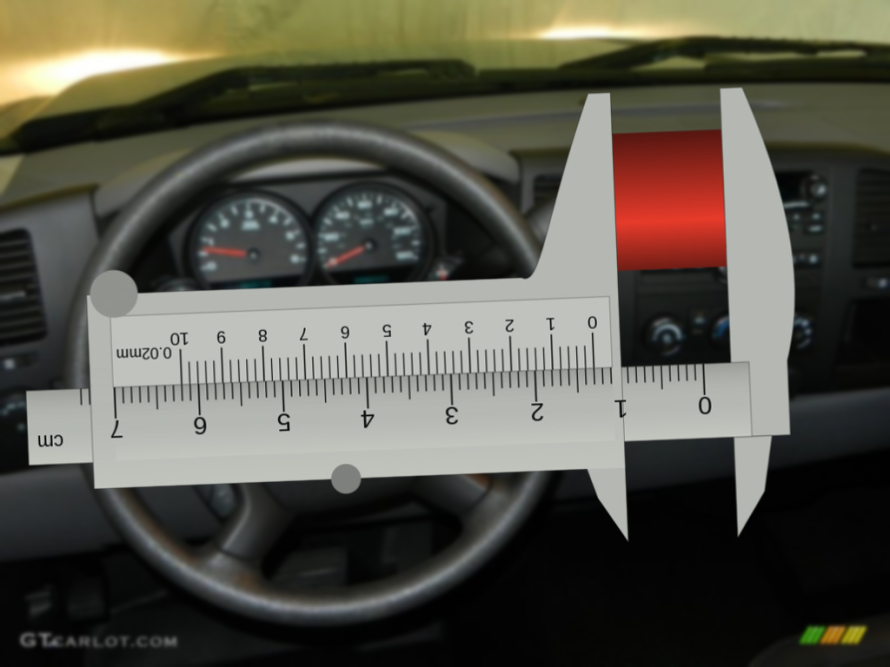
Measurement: 13.0 mm
